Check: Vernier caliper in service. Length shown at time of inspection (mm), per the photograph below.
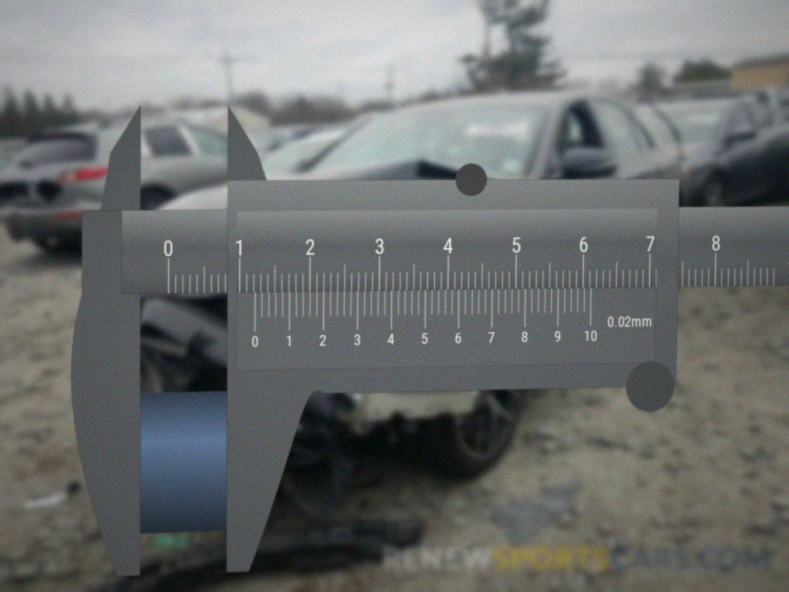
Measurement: 12.2 mm
